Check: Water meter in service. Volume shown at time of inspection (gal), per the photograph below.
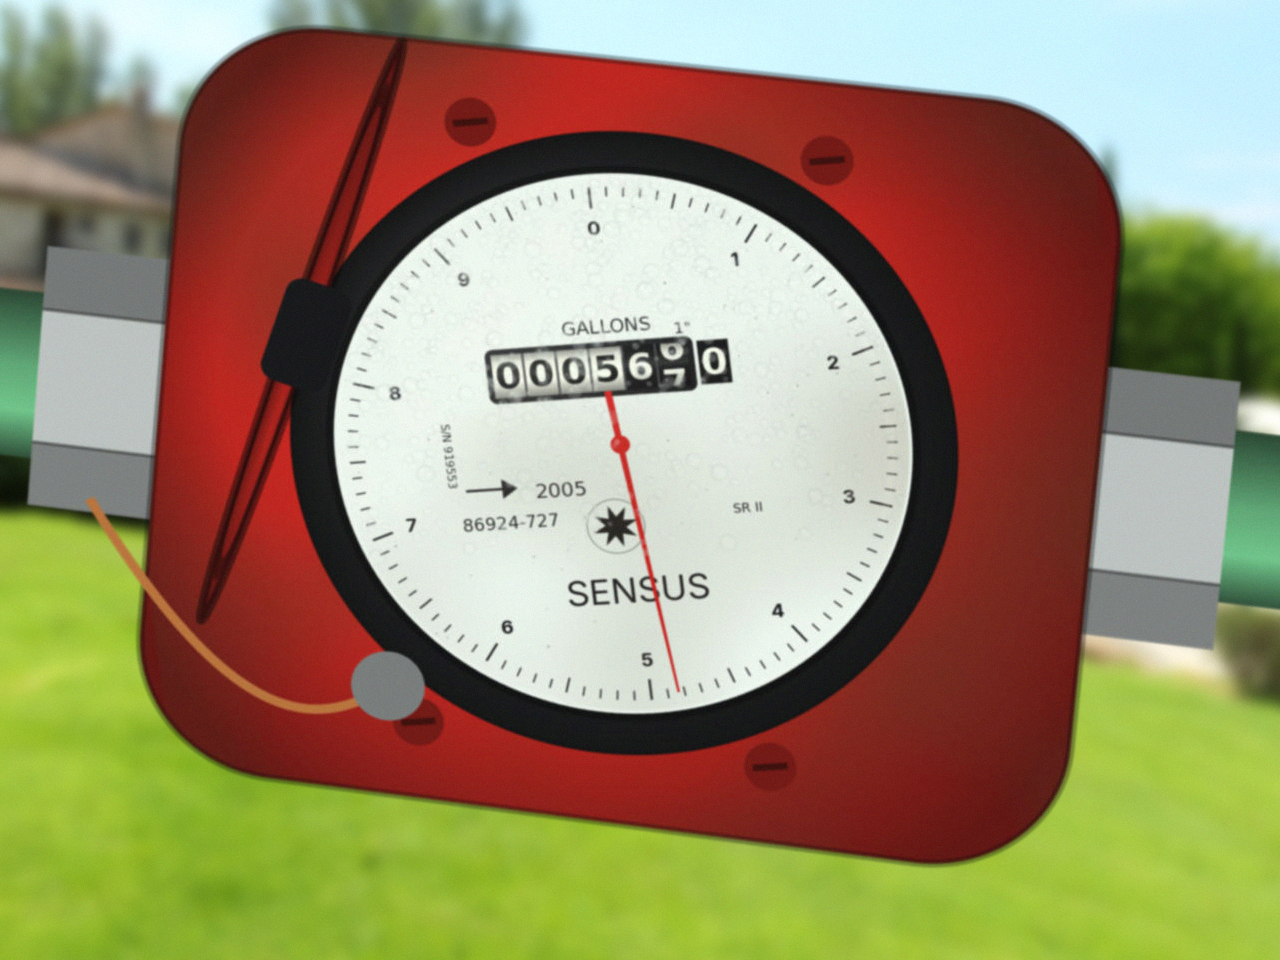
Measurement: 5664.8 gal
